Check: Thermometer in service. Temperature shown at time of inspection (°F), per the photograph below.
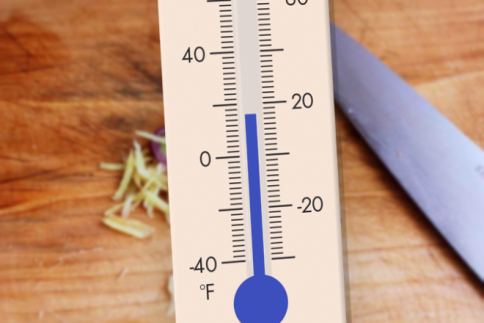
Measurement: 16 °F
